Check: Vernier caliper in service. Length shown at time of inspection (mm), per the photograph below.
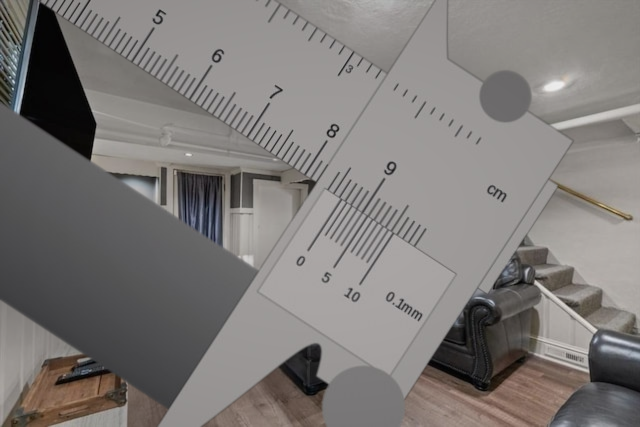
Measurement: 86.4 mm
